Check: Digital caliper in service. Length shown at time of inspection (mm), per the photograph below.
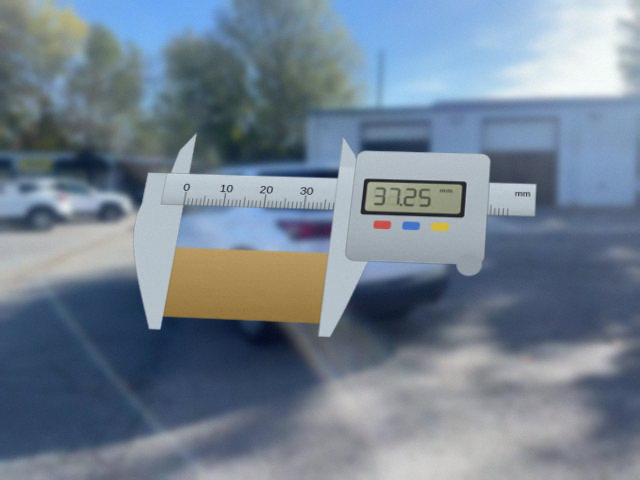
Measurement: 37.25 mm
